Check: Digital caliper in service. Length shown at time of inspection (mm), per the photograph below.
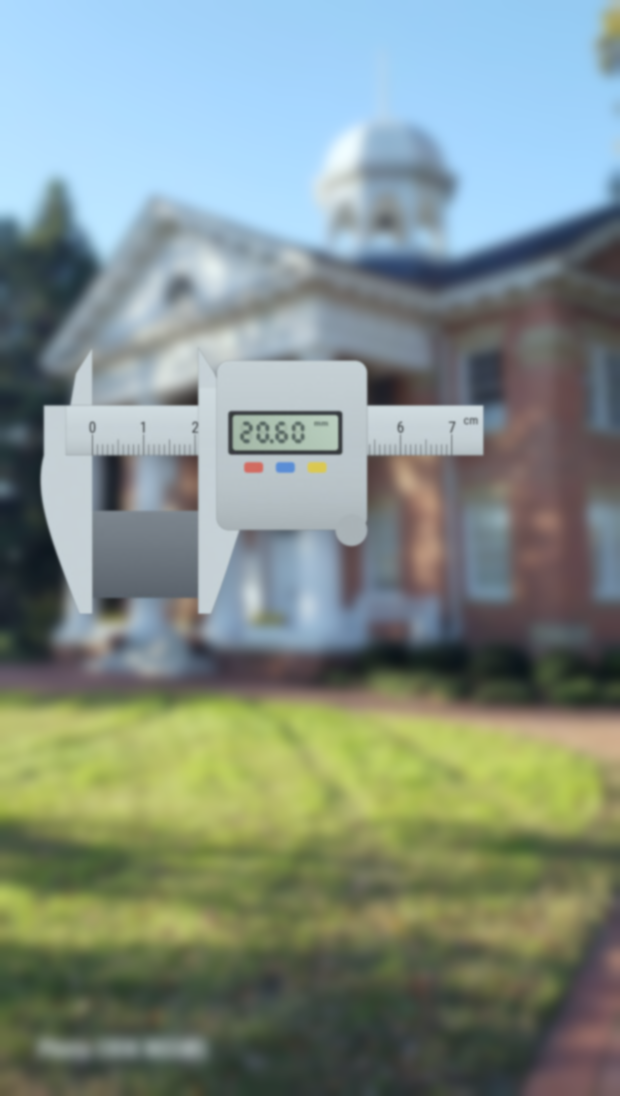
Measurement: 20.60 mm
